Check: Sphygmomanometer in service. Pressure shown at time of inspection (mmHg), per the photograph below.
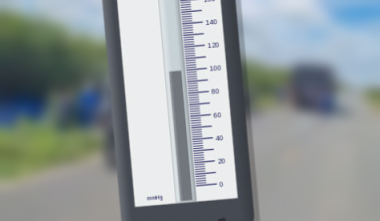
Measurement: 100 mmHg
